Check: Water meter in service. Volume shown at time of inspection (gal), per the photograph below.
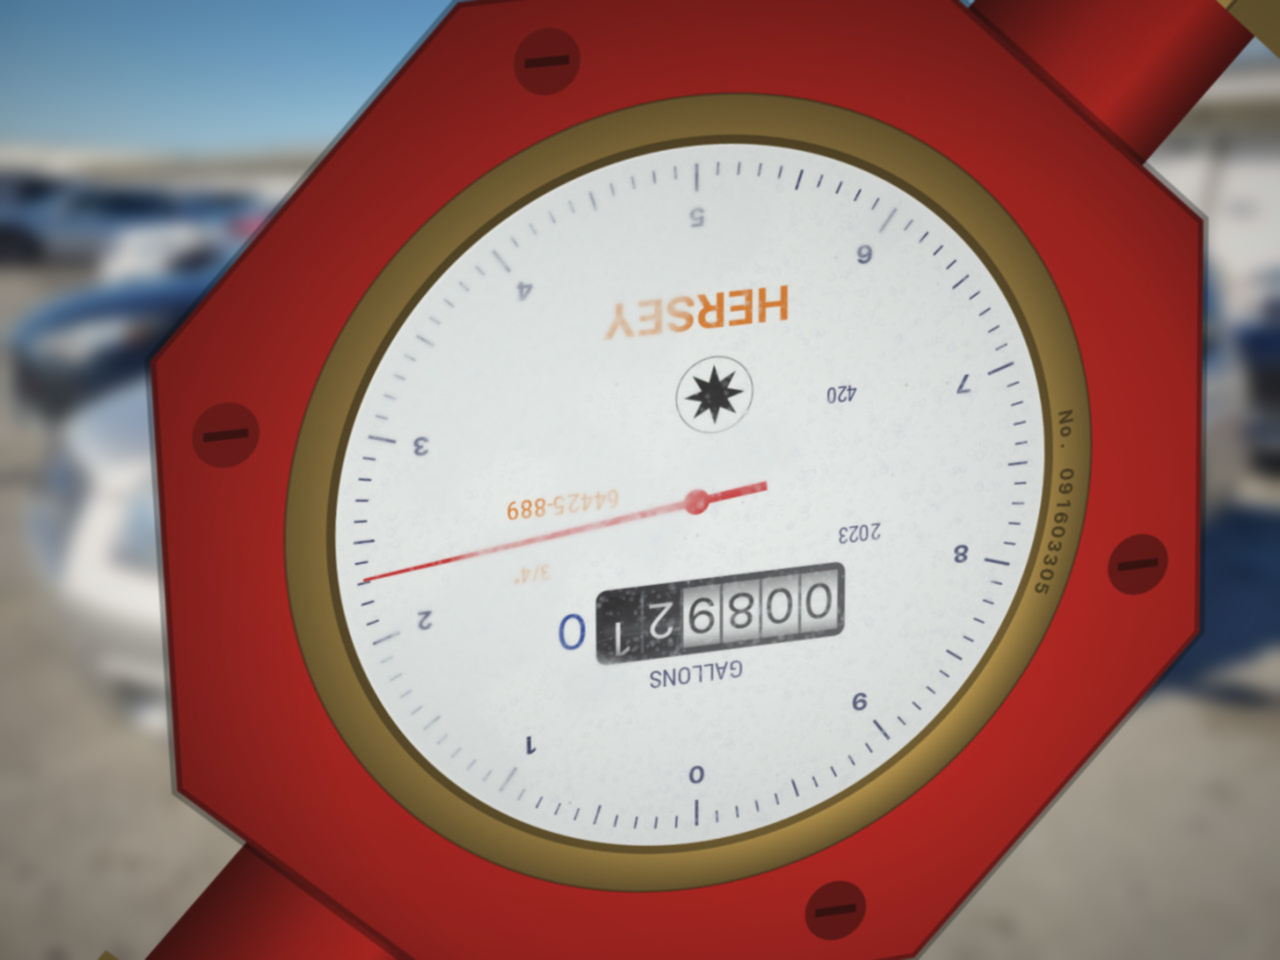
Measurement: 89212.3 gal
